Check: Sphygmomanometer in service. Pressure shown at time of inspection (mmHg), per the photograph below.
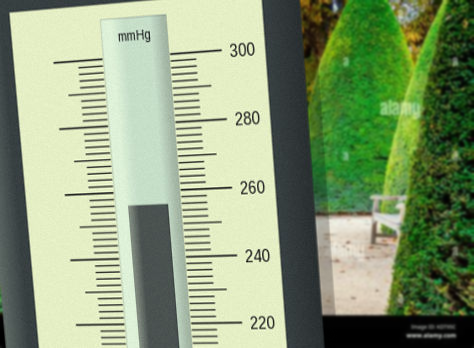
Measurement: 256 mmHg
